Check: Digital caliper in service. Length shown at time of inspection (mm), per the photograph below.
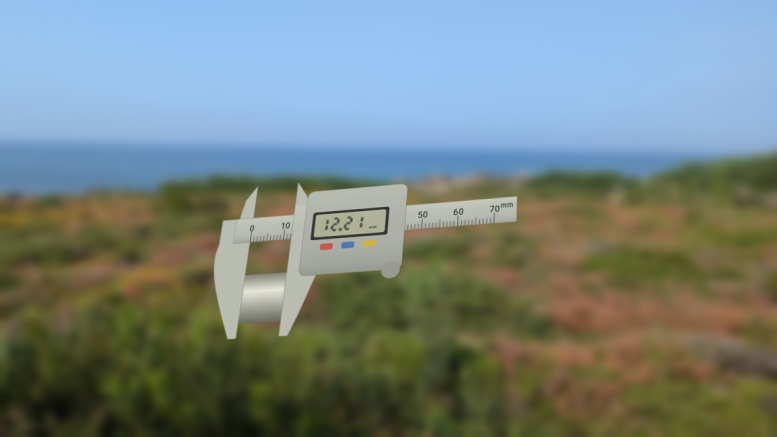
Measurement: 12.21 mm
